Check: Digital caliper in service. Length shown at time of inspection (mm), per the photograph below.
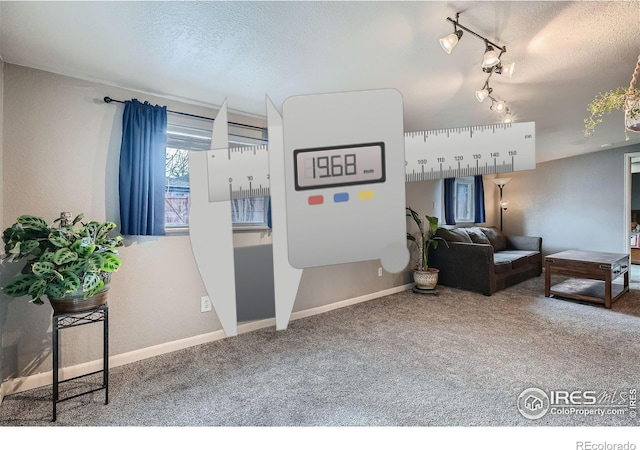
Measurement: 19.68 mm
